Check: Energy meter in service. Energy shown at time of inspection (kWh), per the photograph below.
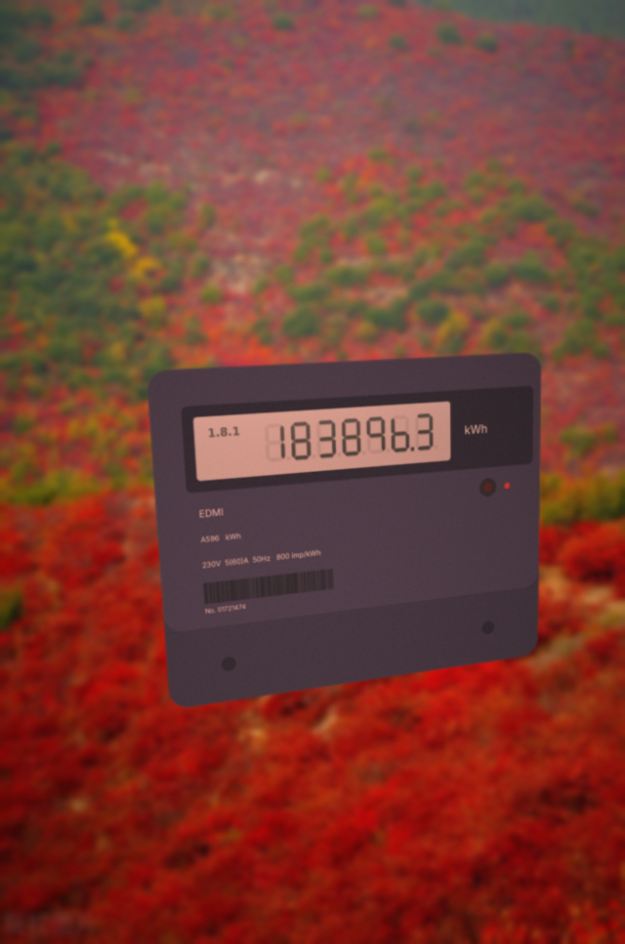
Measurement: 183896.3 kWh
